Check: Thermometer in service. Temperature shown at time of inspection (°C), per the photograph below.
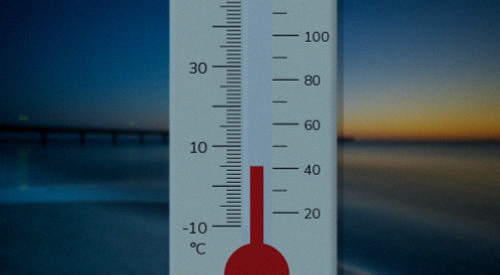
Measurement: 5 °C
